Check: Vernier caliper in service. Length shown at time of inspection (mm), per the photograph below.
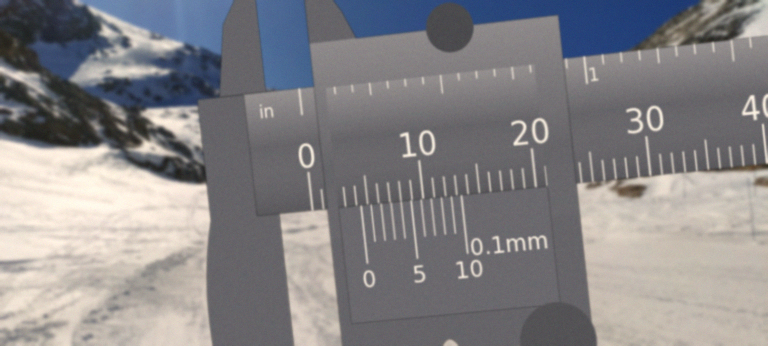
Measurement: 4.4 mm
